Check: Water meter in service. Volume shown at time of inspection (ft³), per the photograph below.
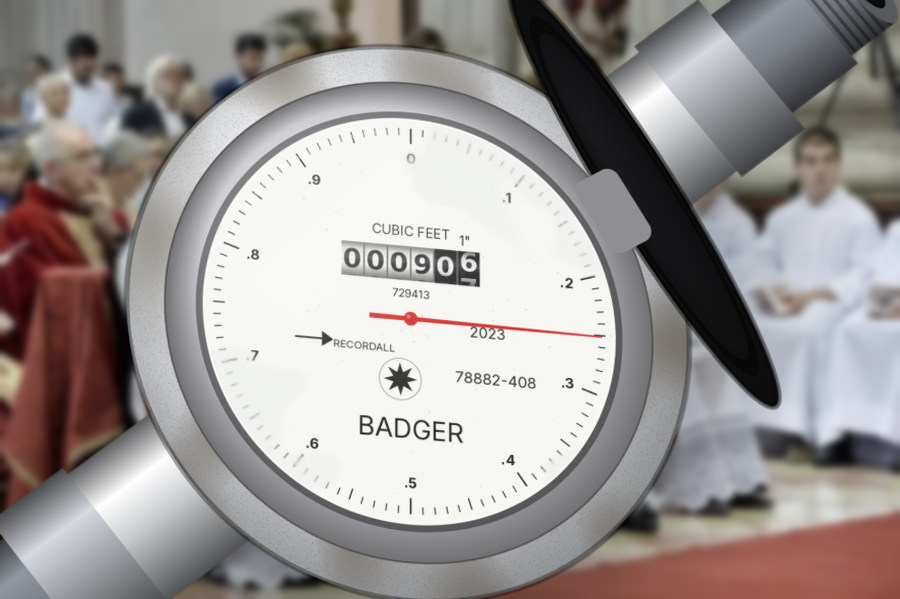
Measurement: 906.25 ft³
